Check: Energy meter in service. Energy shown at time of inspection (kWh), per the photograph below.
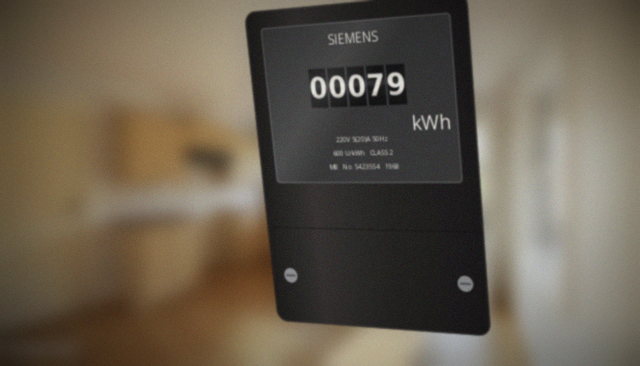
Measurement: 79 kWh
